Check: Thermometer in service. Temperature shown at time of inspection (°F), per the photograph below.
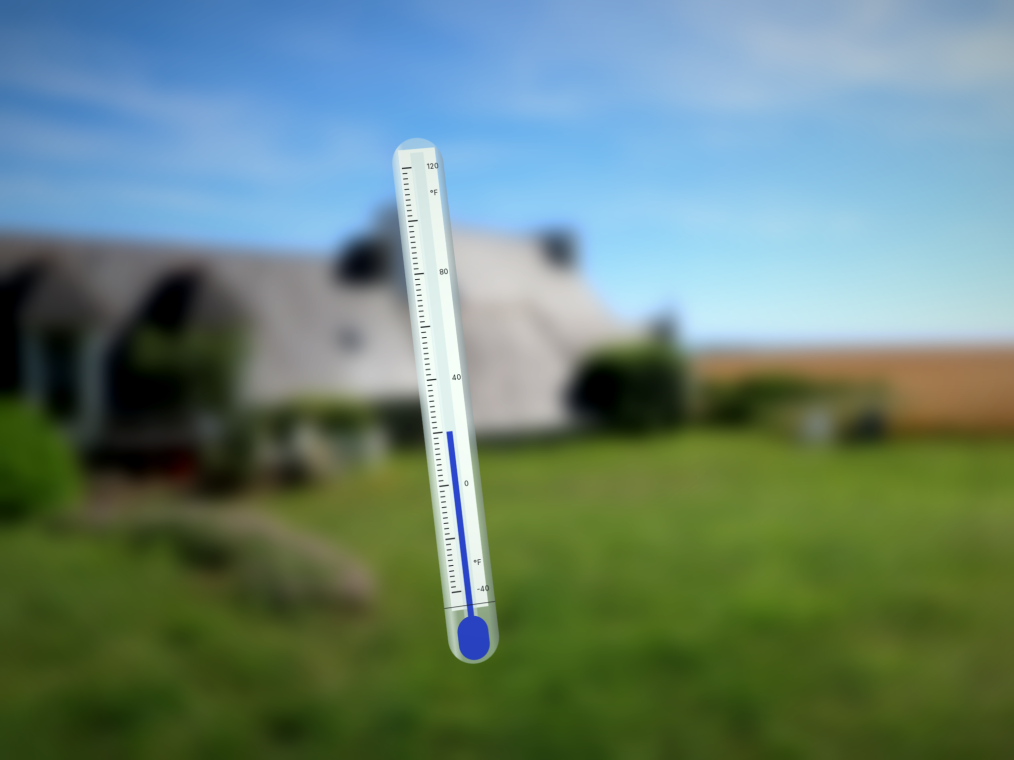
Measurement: 20 °F
